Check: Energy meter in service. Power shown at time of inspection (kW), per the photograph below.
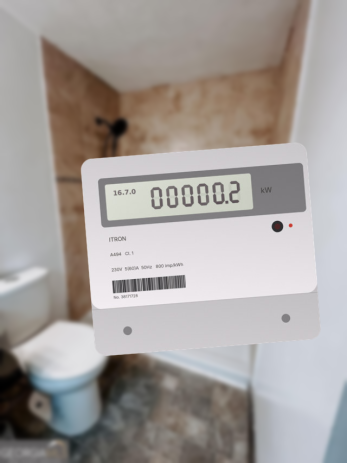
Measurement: 0.2 kW
